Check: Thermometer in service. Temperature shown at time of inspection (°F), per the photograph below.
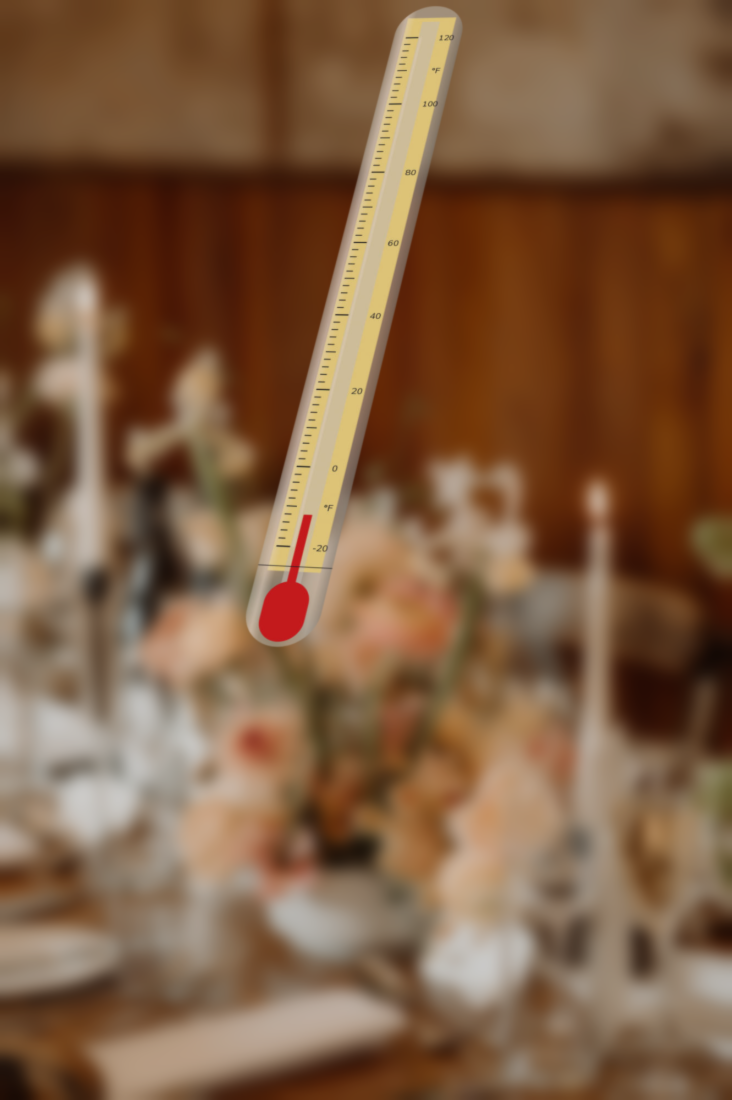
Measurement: -12 °F
